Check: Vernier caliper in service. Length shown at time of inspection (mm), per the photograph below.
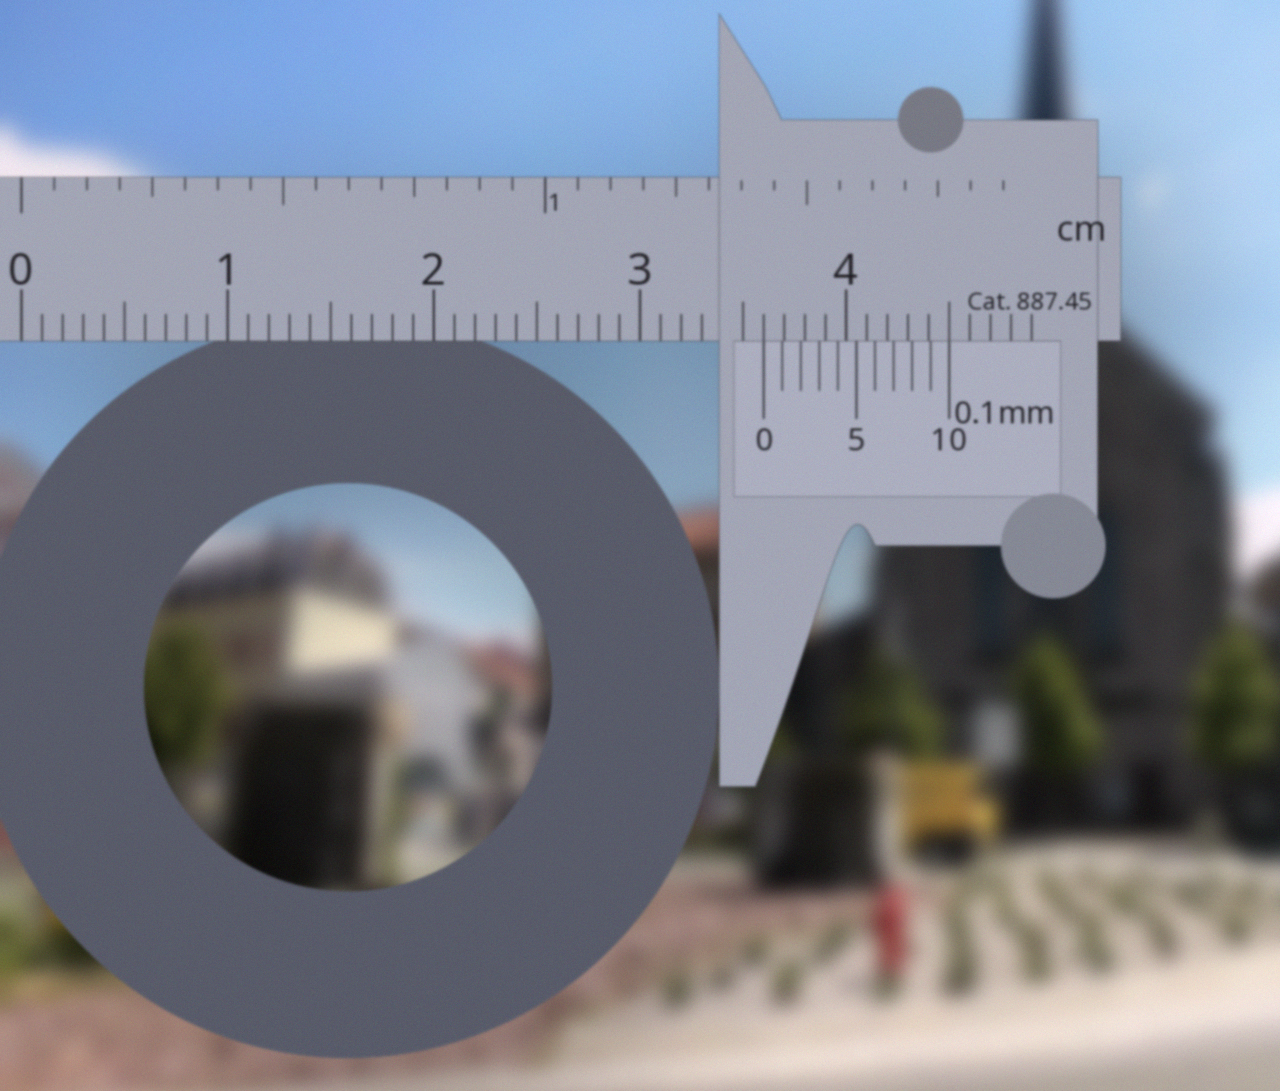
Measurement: 36.0 mm
